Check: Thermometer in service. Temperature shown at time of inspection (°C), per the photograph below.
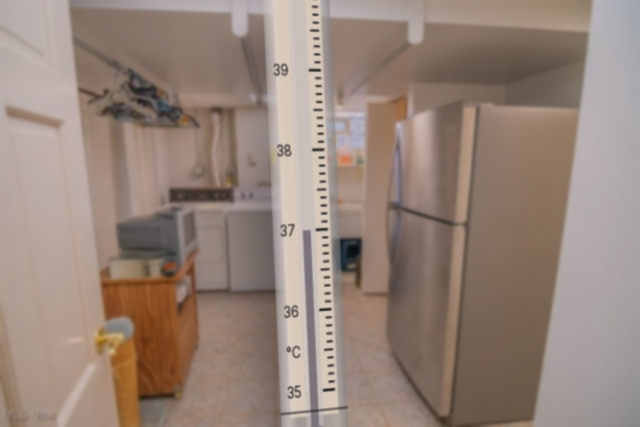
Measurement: 37 °C
